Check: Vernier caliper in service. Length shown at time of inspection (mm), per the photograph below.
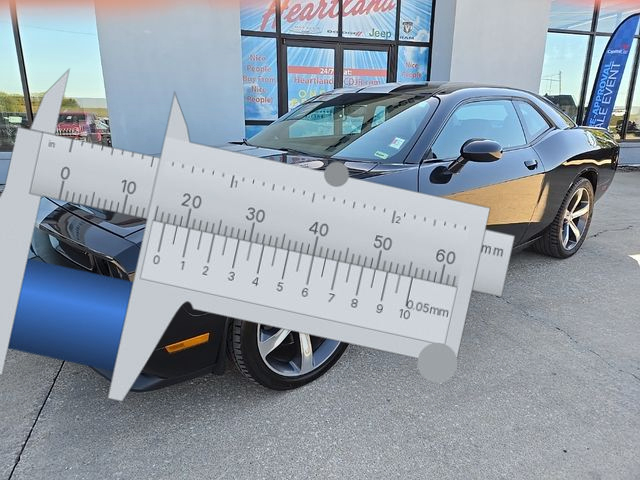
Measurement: 16.6 mm
